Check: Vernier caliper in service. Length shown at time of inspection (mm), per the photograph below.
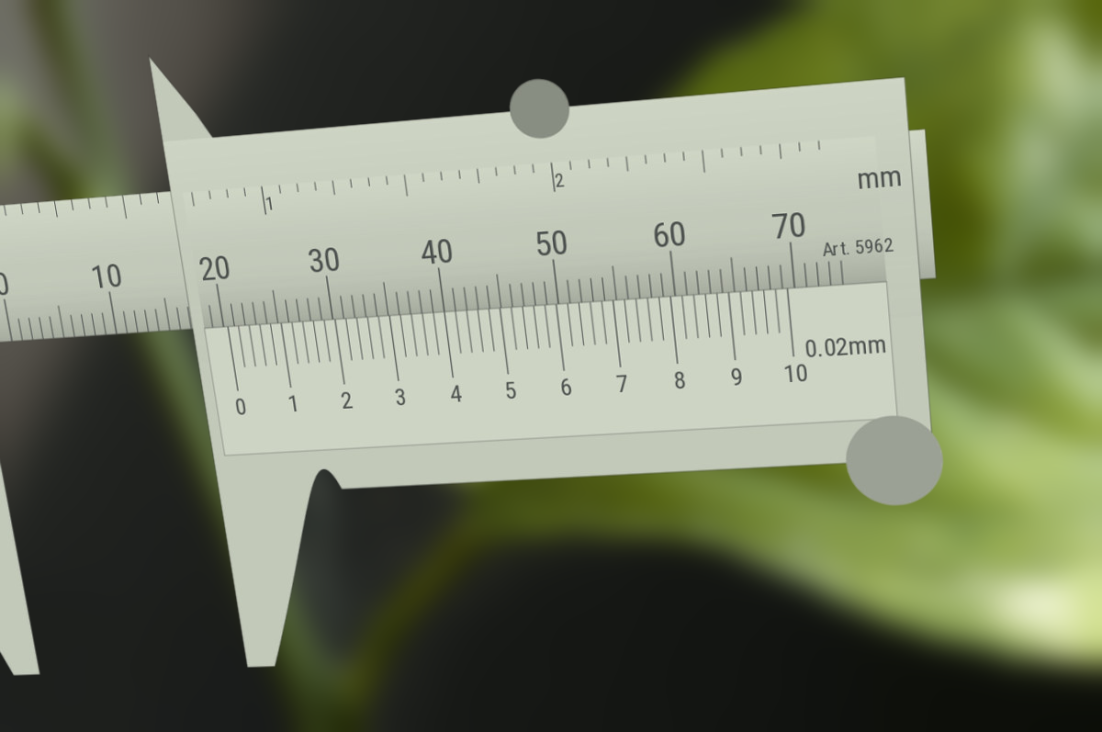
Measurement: 20.4 mm
